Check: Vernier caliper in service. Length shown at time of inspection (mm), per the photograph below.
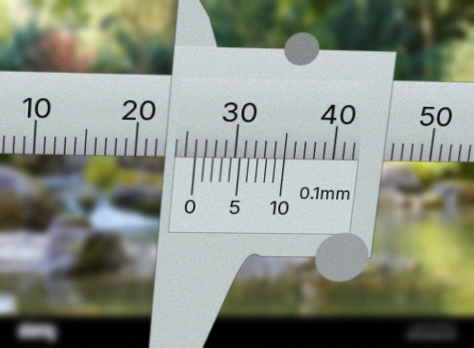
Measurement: 26.0 mm
